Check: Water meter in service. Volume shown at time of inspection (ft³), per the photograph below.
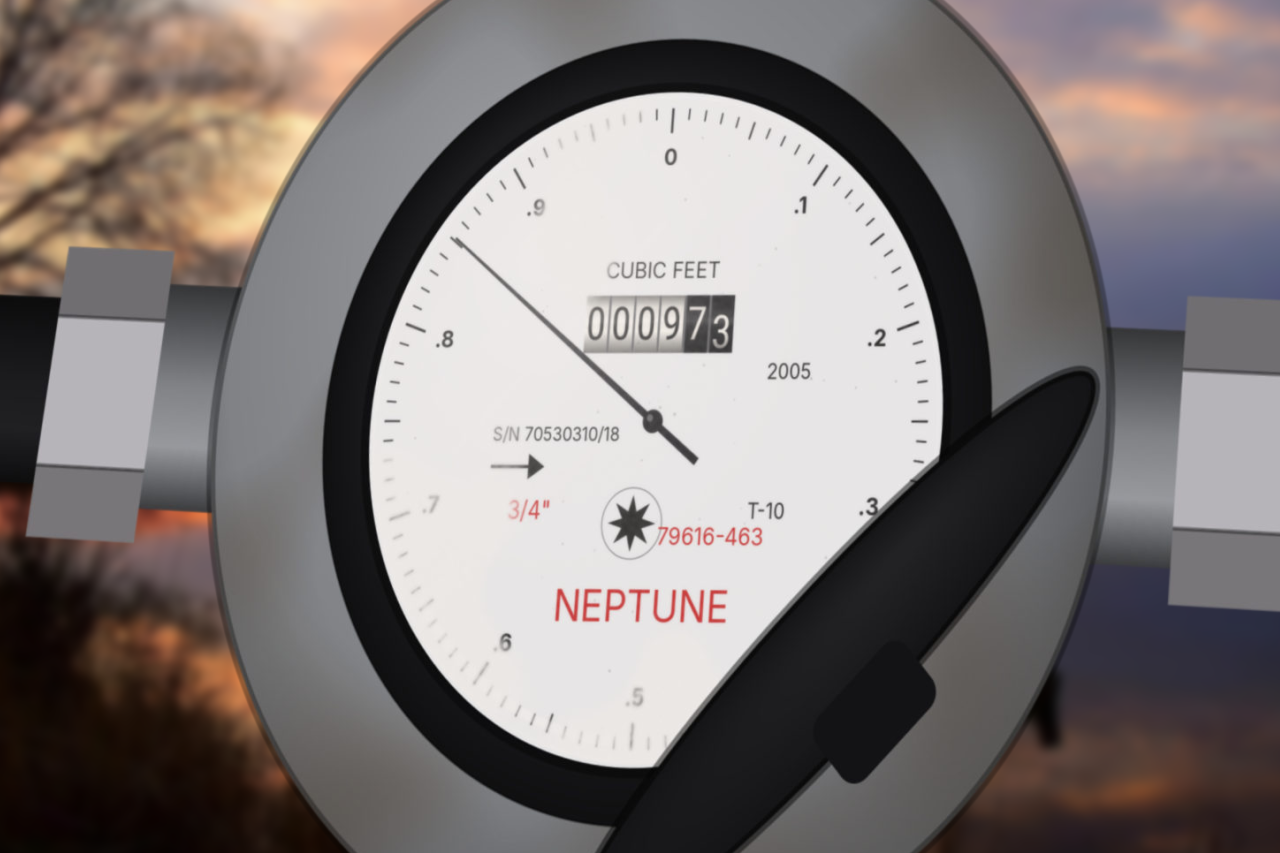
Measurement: 972.85 ft³
